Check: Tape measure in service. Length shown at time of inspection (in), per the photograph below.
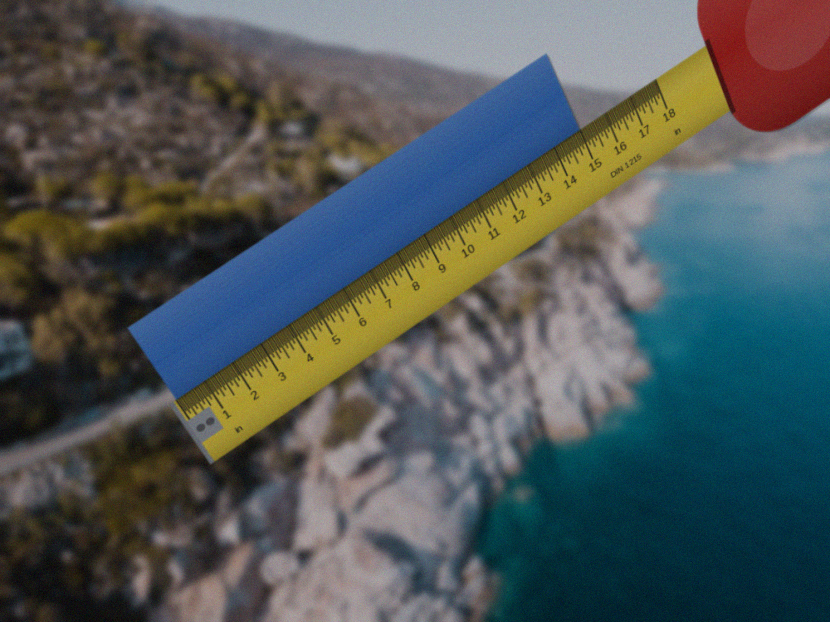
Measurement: 15 in
